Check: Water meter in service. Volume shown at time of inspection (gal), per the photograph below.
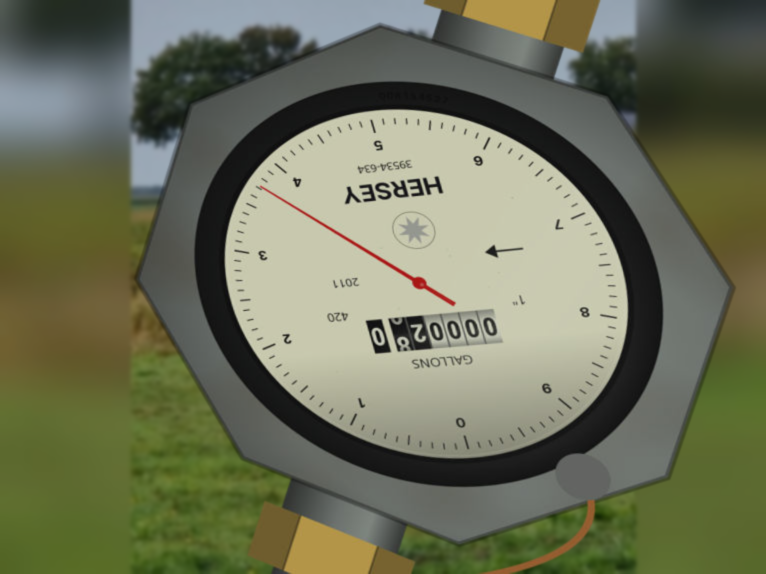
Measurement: 283.7 gal
